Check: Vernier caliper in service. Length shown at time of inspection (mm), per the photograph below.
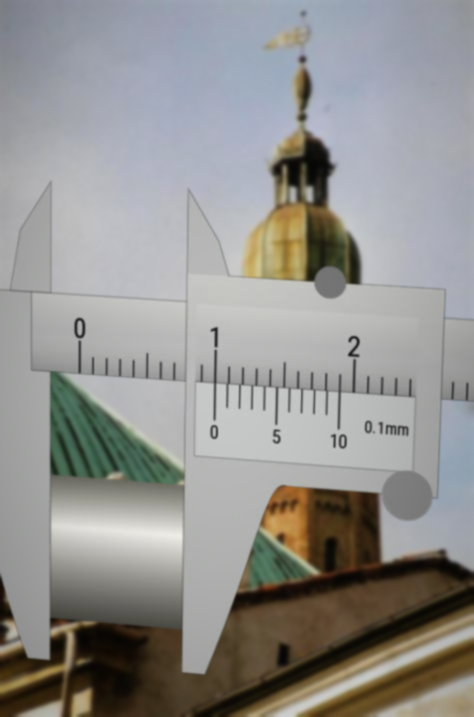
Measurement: 10.0 mm
